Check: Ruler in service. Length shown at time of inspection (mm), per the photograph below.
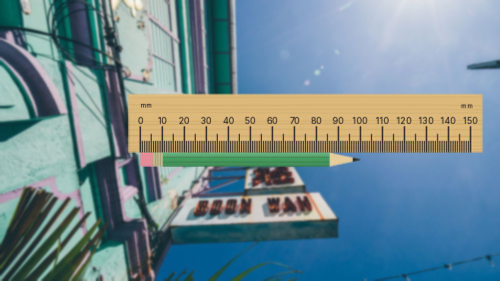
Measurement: 100 mm
